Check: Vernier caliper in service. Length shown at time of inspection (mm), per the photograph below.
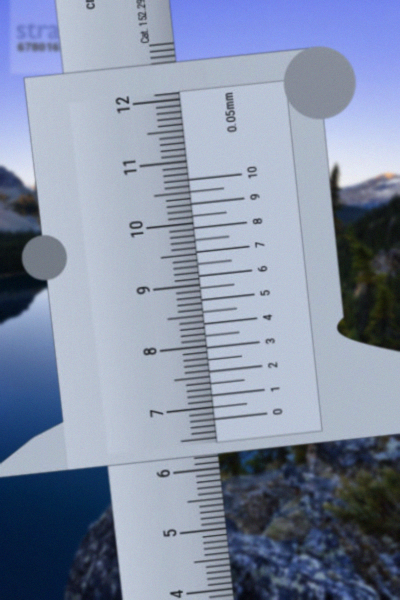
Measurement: 68.0 mm
